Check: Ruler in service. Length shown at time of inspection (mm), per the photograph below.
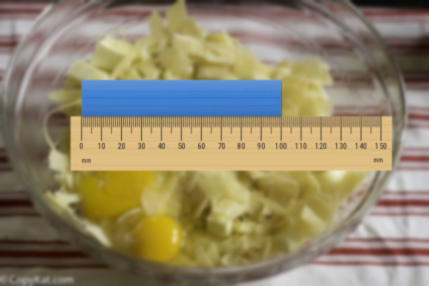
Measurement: 100 mm
